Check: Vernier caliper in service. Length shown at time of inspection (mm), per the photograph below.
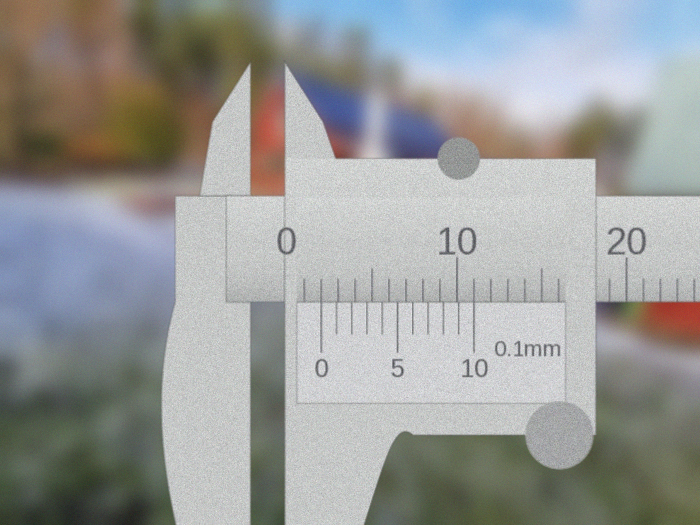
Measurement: 2.0 mm
